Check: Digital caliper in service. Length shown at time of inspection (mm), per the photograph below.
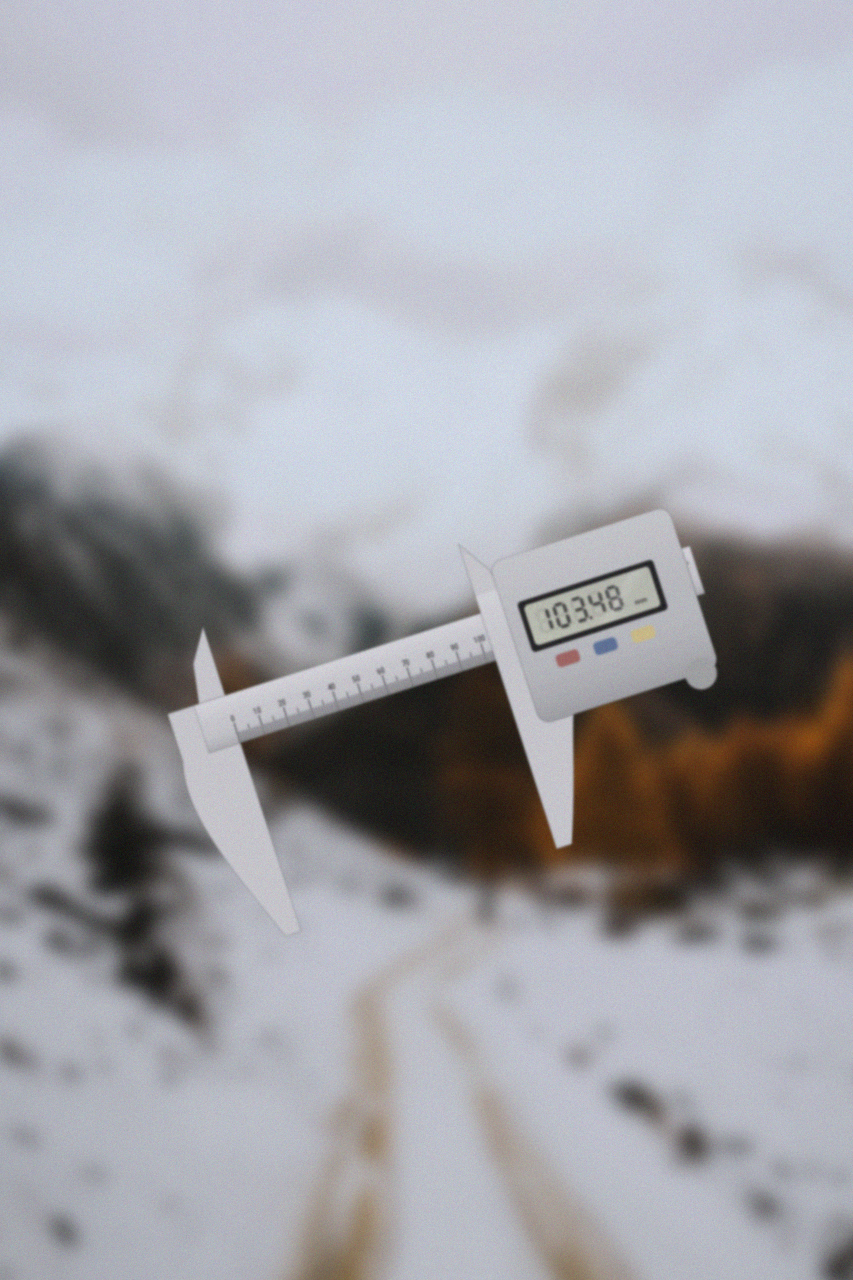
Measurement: 103.48 mm
